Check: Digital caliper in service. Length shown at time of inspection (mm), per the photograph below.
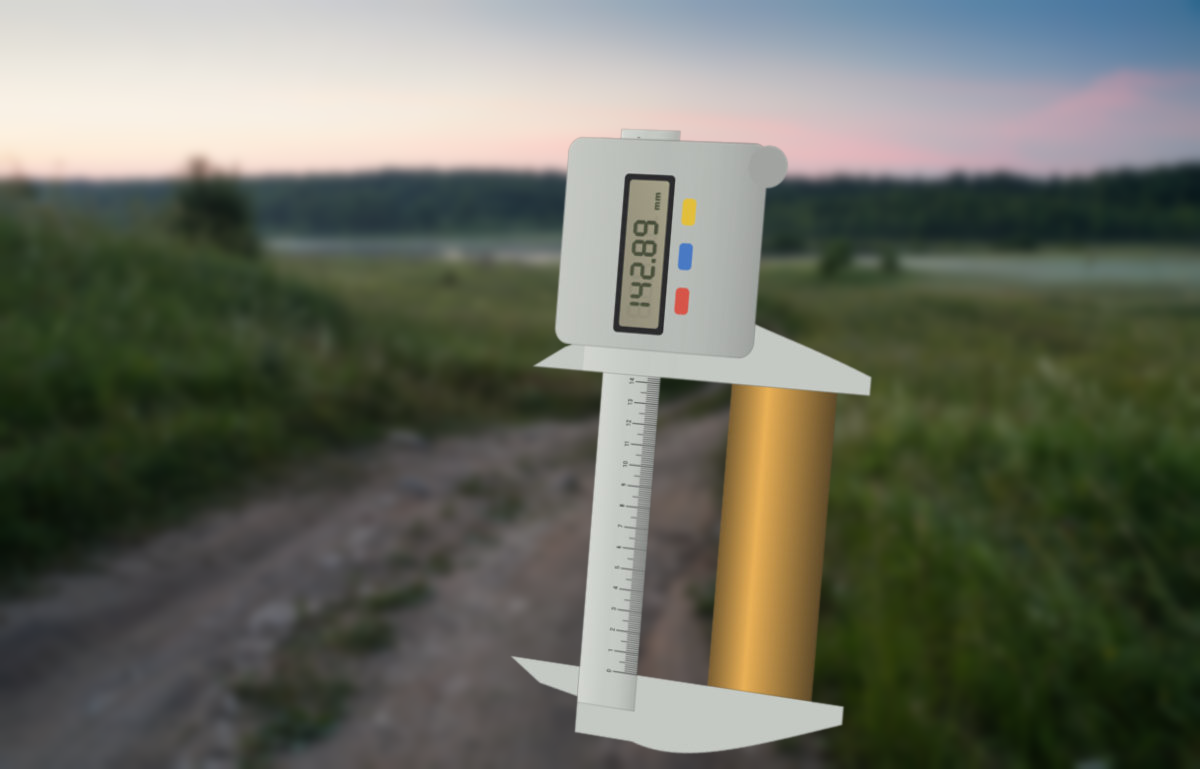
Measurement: 142.89 mm
